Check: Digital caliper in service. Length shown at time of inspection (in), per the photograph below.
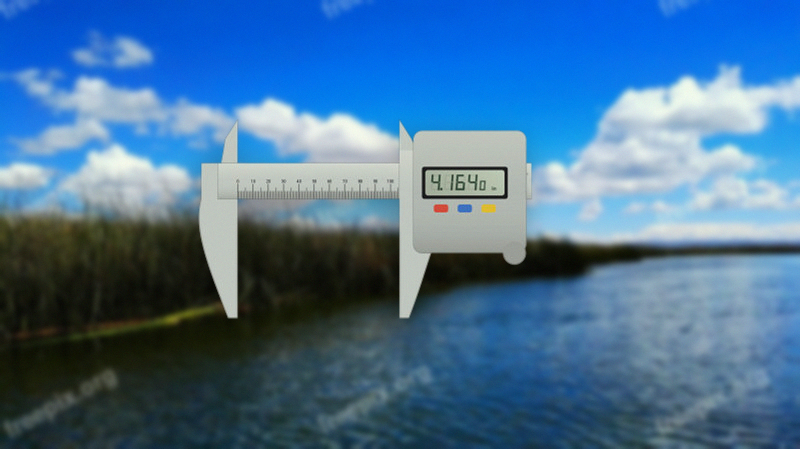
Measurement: 4.1640 in
